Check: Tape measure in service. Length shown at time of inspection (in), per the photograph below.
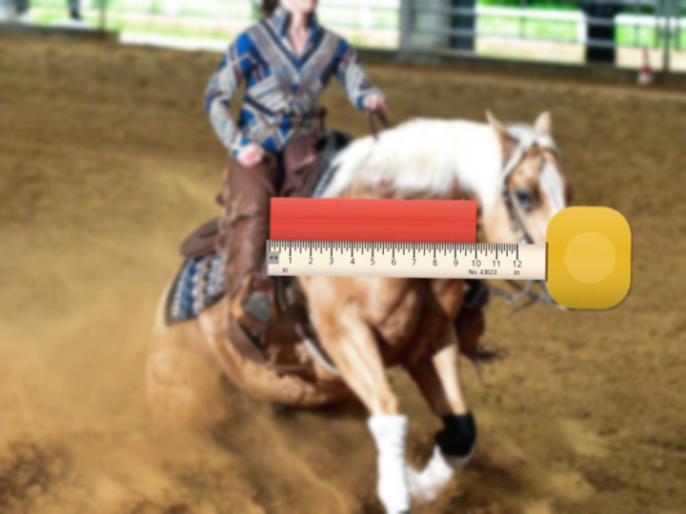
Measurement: 10 in
